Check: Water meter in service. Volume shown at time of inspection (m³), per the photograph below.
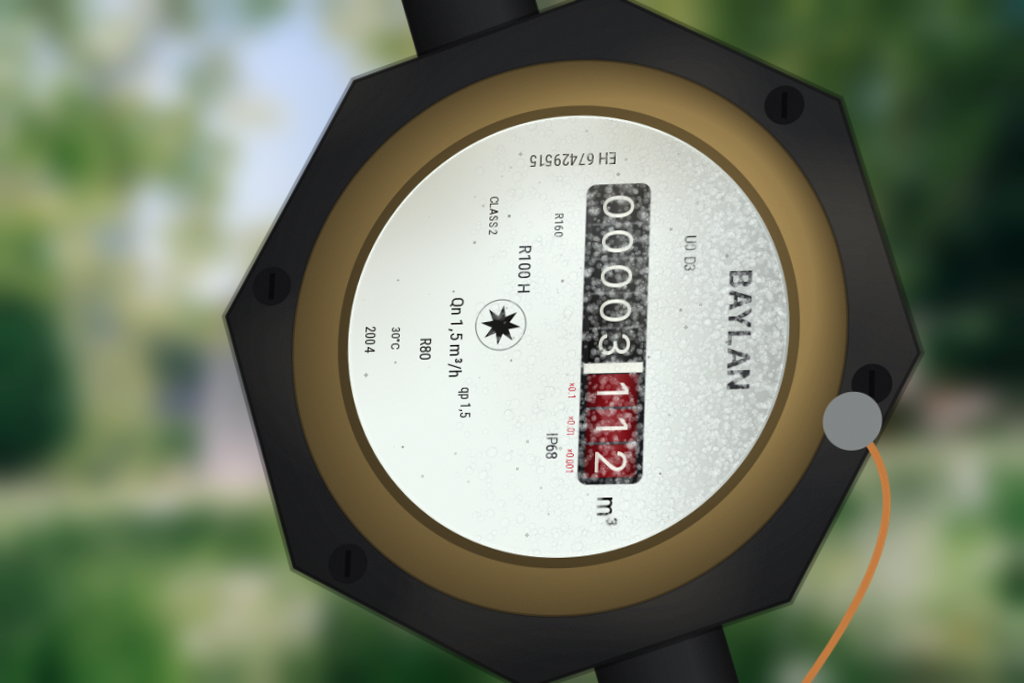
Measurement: 3.112 m³
